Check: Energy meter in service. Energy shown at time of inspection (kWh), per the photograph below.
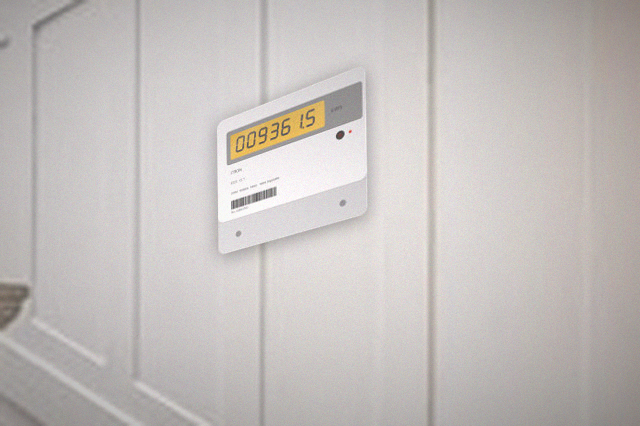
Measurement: 9361.5 kWh
